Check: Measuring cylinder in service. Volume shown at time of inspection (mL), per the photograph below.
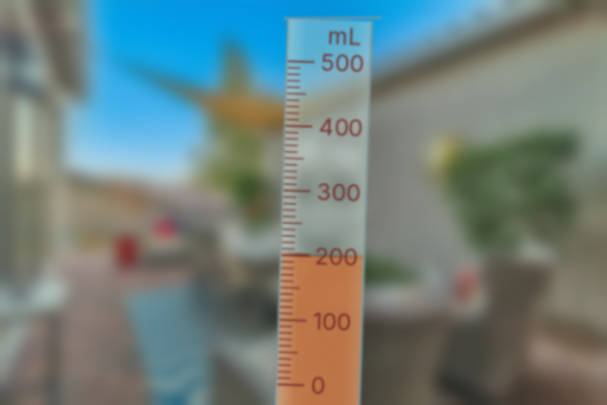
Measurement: 200 mL
